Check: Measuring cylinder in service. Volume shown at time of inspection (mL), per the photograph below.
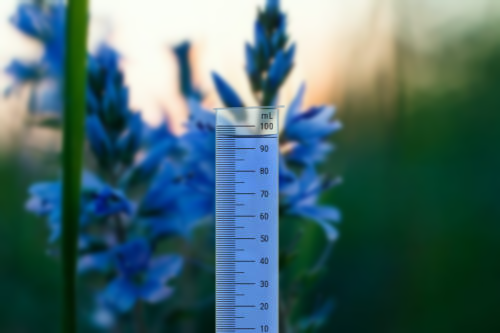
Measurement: 95 mL
